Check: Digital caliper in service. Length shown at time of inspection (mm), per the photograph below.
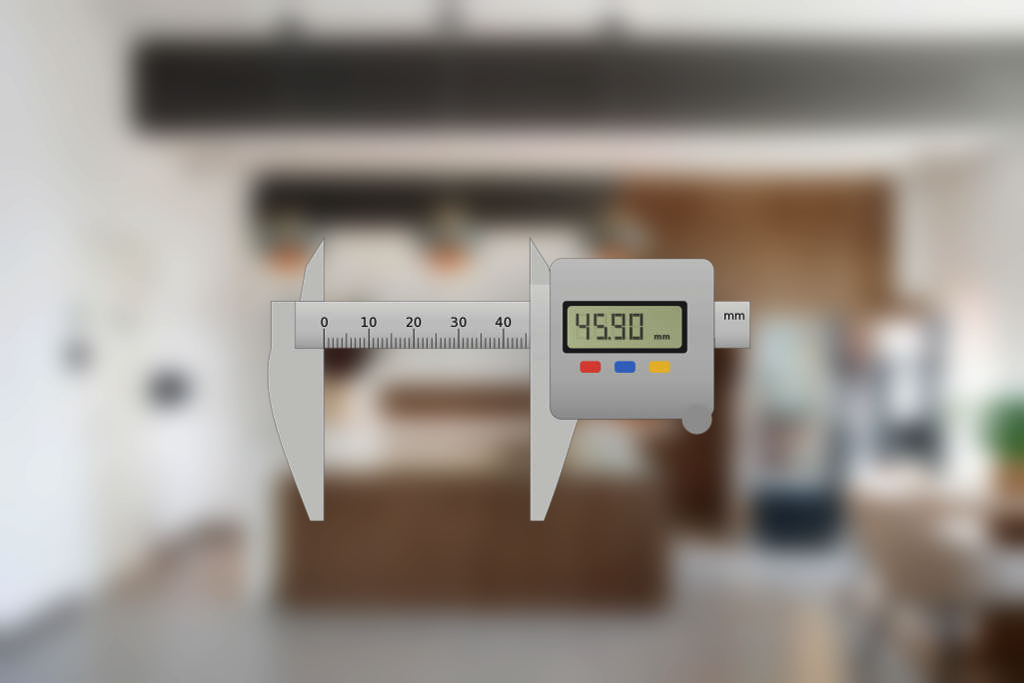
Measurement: 45.90 mm
